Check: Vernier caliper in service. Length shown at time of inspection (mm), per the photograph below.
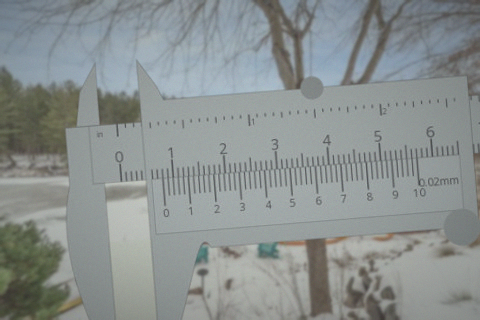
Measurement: 8.0 mm
